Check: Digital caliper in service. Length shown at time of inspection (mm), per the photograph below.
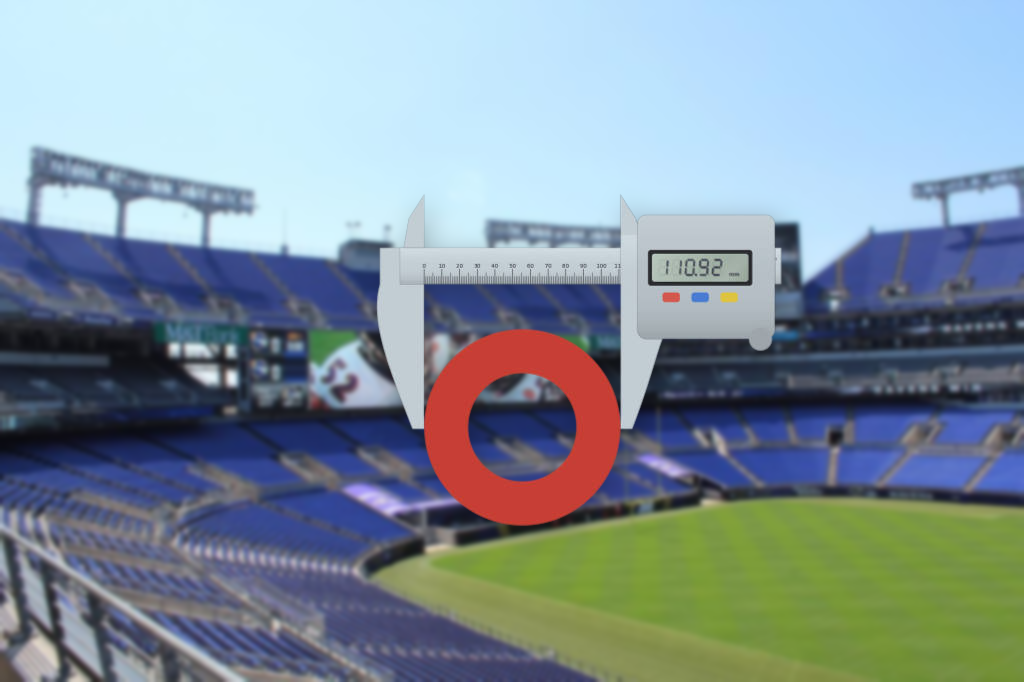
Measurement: 110.92 mm
